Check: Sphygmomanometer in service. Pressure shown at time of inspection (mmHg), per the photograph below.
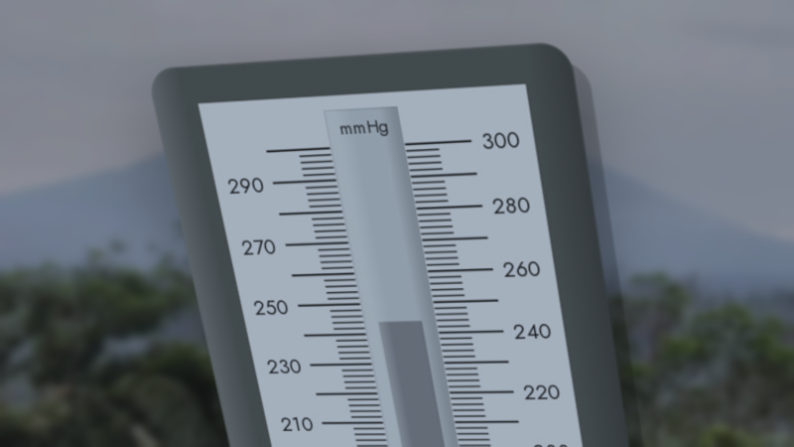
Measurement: 244 mmHg
